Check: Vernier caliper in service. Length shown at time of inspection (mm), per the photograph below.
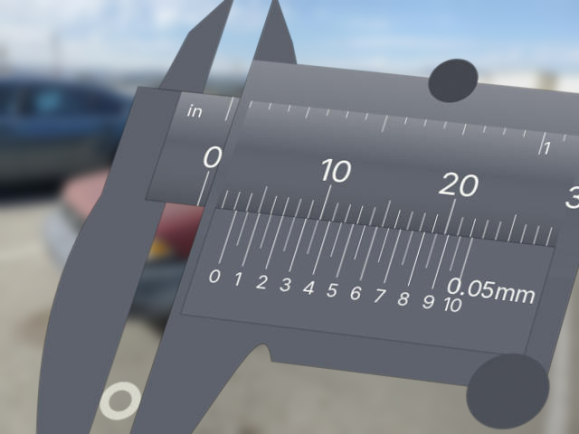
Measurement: 3.2 mm
